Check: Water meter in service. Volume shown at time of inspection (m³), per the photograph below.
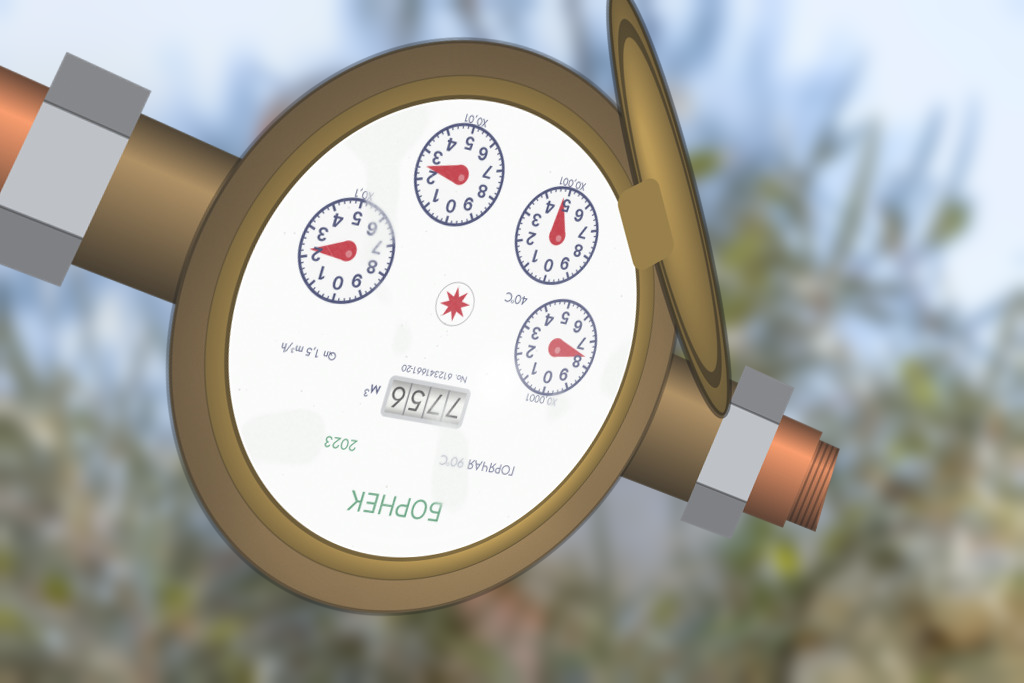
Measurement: 7756.2247 m³
